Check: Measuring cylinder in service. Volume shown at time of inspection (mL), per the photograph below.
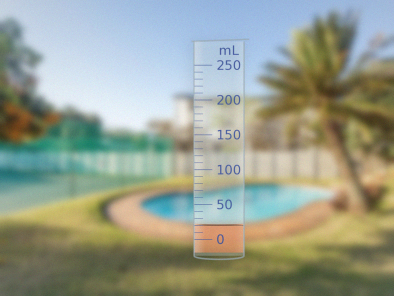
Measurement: 20 mL
